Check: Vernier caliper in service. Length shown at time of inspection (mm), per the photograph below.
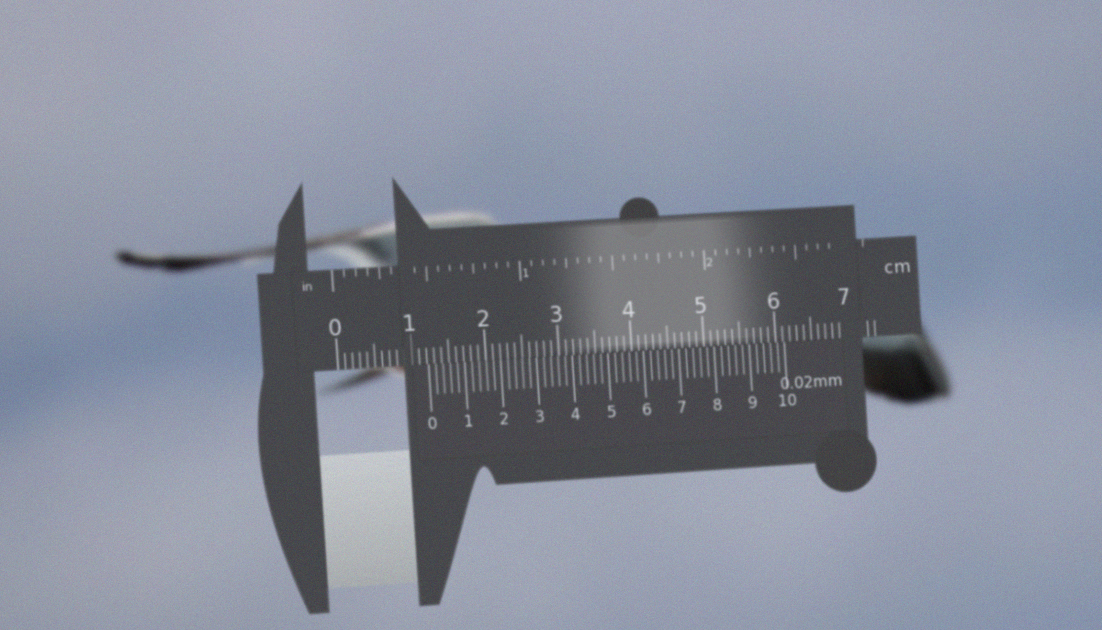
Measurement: 12.2 mm
